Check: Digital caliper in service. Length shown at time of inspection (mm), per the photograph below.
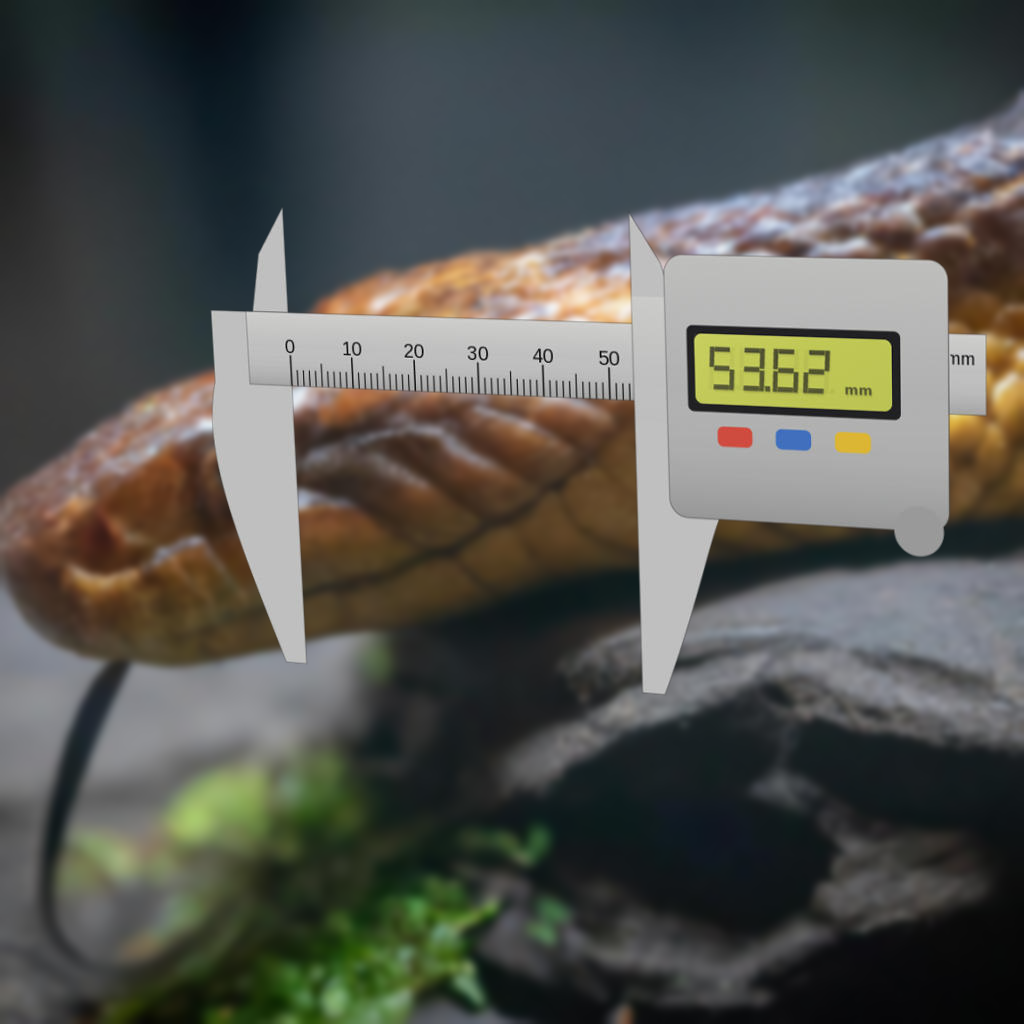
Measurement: 53.62 mm
